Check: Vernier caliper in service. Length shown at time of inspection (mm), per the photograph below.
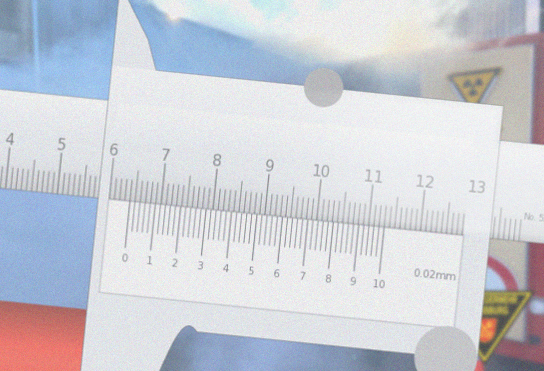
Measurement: 64.0 mm
